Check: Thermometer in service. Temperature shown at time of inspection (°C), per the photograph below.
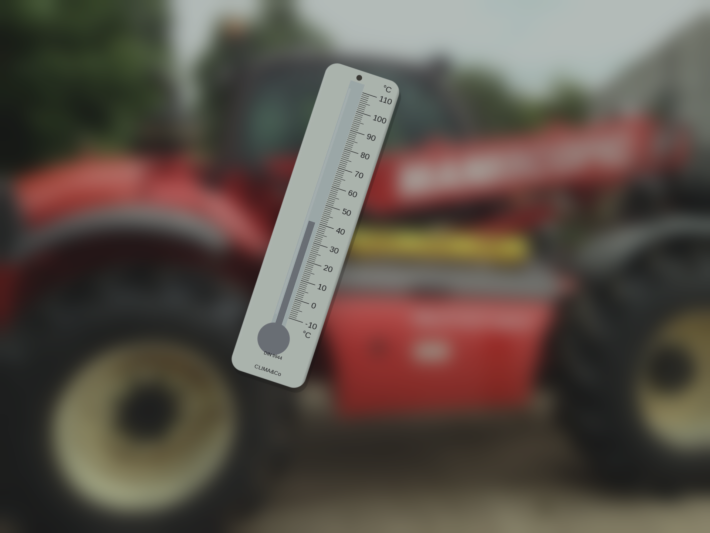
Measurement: 40 °C
